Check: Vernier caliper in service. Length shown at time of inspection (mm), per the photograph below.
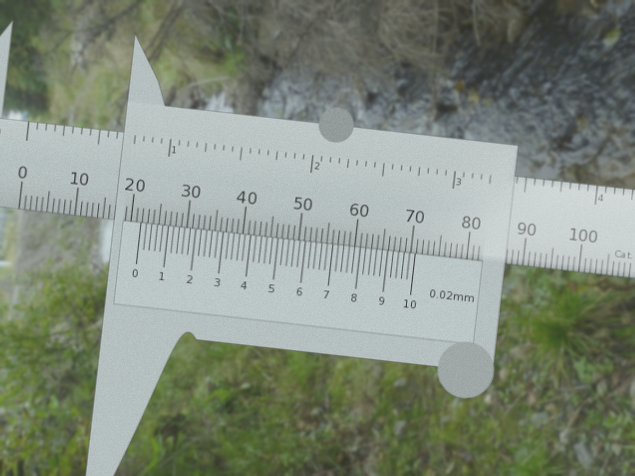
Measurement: 21.8 mm
